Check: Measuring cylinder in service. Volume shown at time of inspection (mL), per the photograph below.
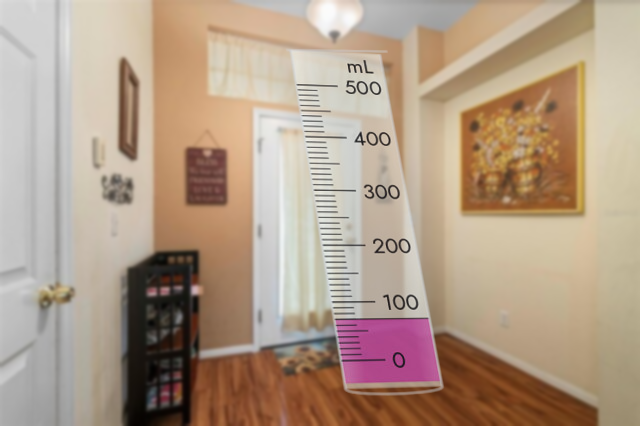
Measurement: 70 mL
